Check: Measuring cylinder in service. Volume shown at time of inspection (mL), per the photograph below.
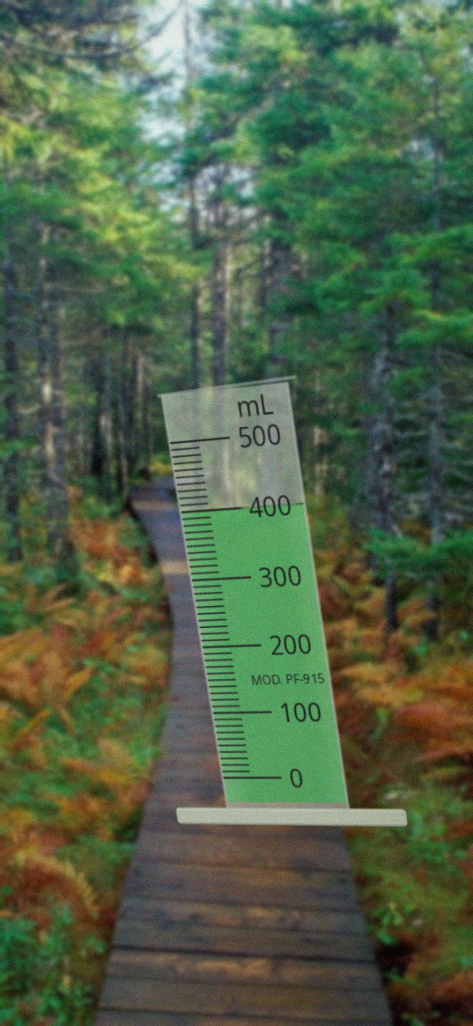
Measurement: 400 mL
